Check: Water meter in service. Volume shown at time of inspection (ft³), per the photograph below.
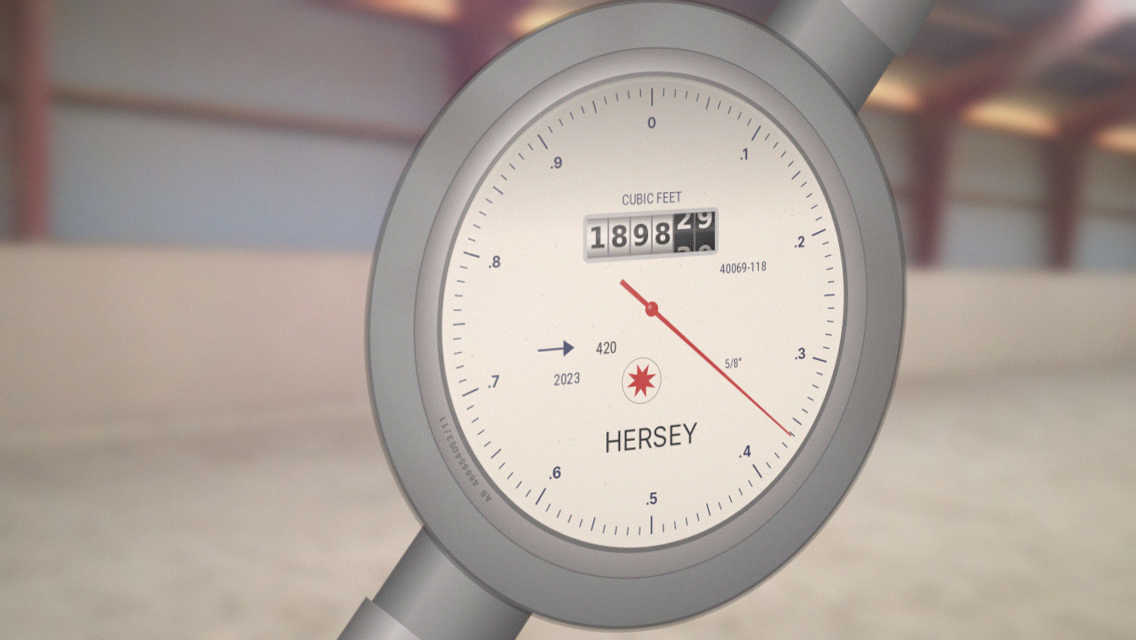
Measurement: 189829.36 ft³
